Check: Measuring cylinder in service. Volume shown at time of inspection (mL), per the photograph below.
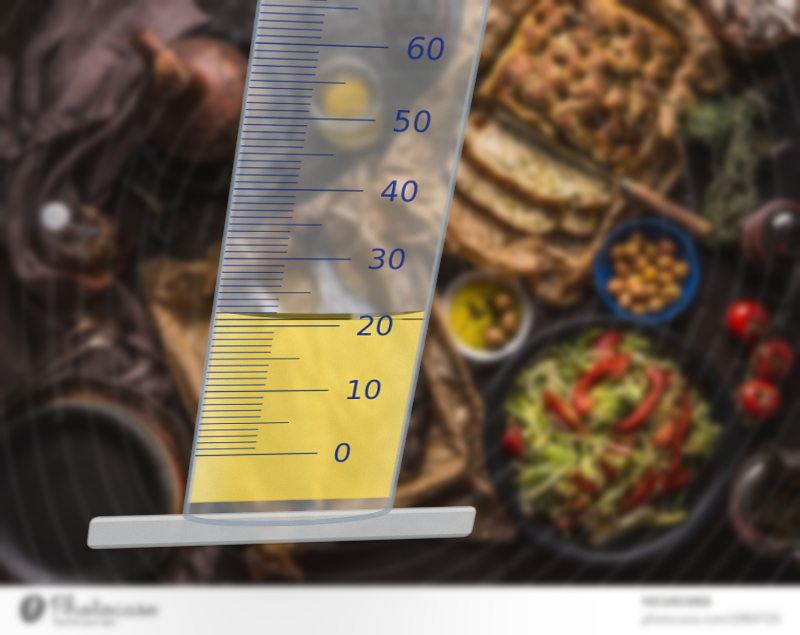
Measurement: 21 mL
